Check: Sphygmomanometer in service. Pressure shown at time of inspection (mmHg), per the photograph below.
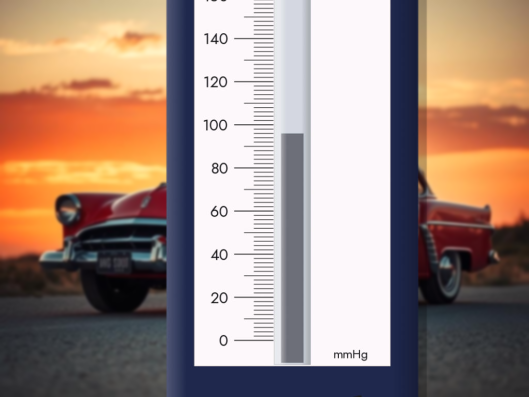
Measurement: 96 mmHg
